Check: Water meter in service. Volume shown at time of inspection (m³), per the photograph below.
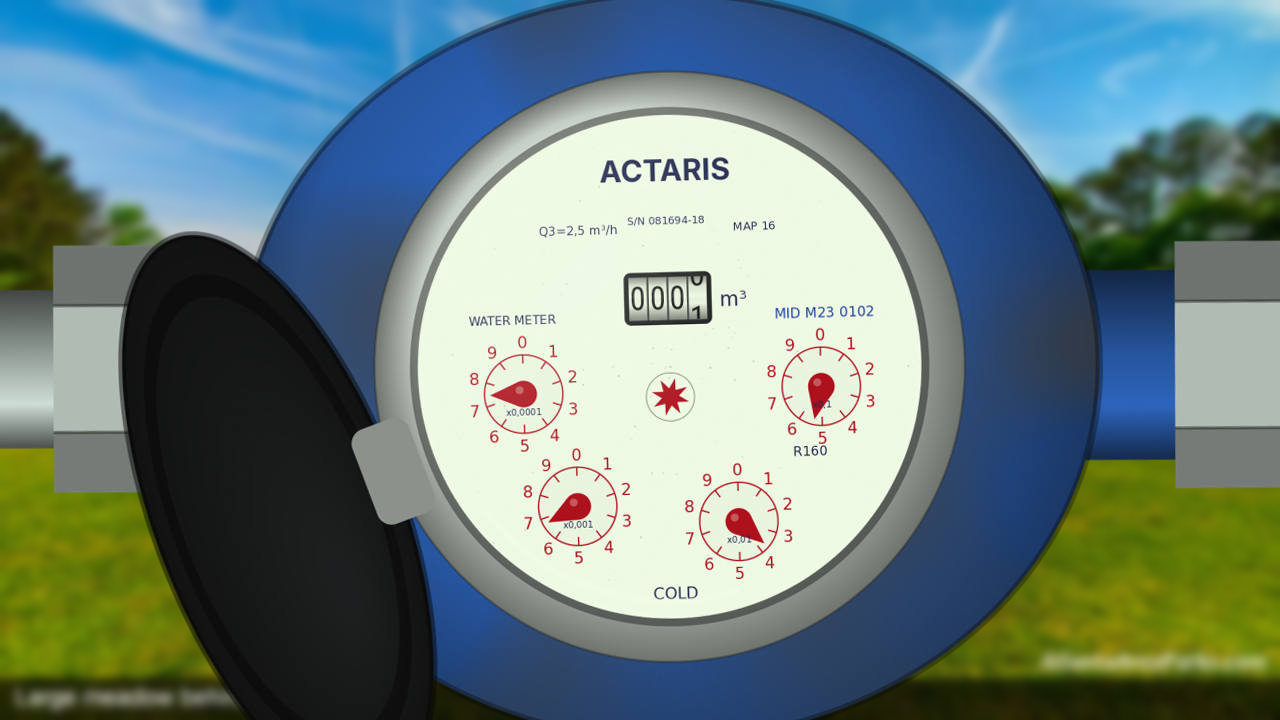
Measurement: 0.5367 m³
